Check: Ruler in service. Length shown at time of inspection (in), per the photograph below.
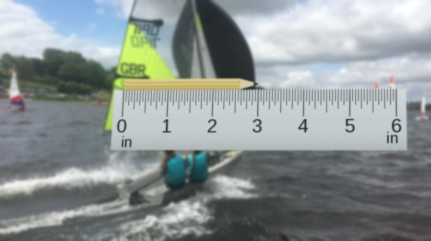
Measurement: 3 in
